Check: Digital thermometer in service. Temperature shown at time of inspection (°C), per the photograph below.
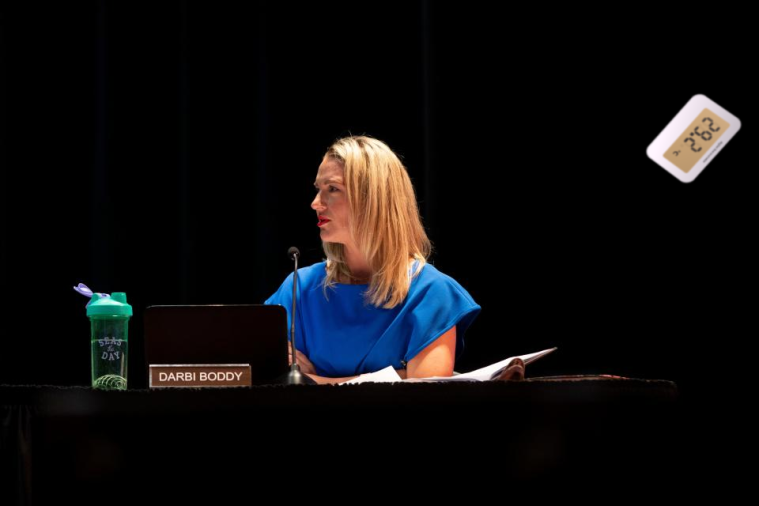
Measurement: 29.2 °C
